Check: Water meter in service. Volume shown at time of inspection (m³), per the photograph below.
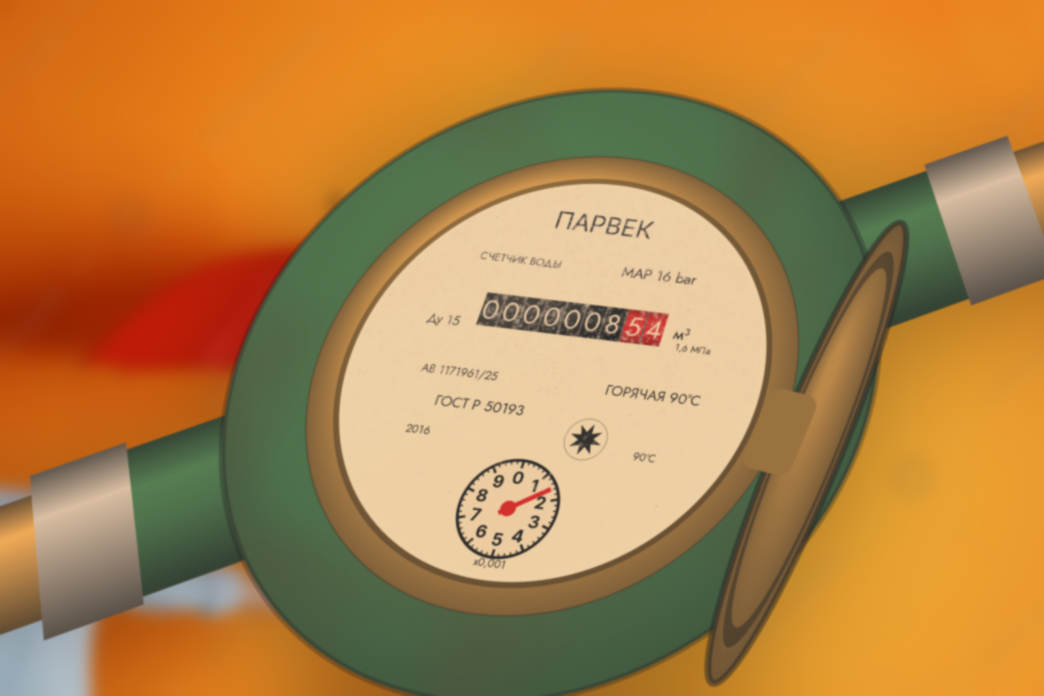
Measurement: 8.541 m³
